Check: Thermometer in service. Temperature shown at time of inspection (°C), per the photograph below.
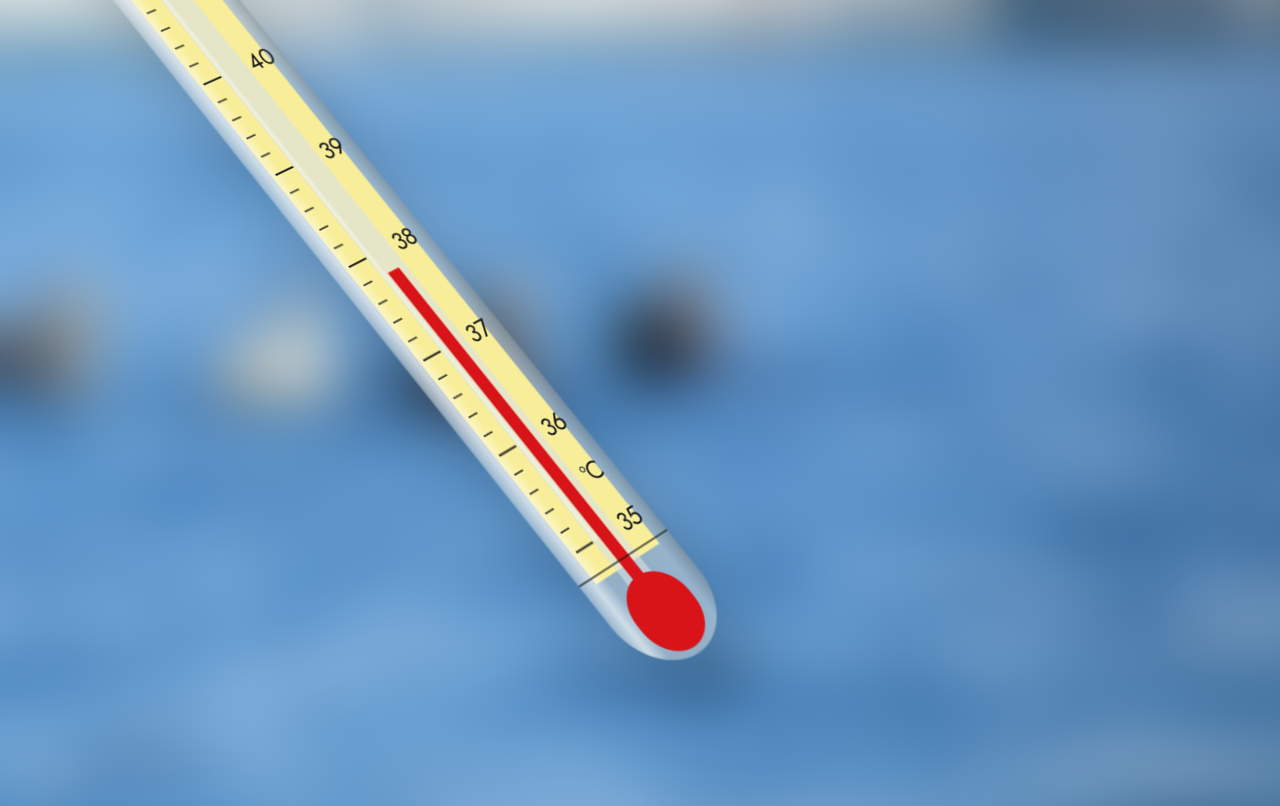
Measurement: 37.8 °C
